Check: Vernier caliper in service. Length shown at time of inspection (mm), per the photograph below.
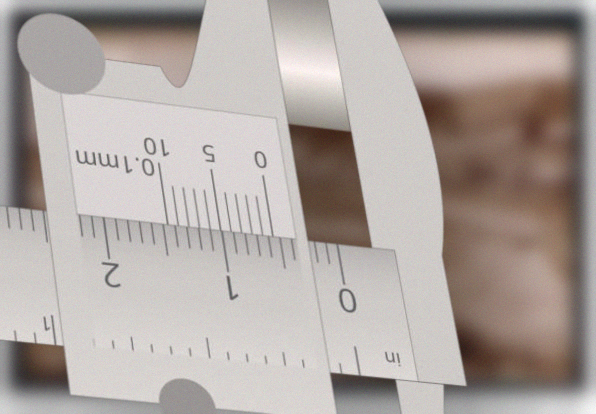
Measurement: 5.6 mm
